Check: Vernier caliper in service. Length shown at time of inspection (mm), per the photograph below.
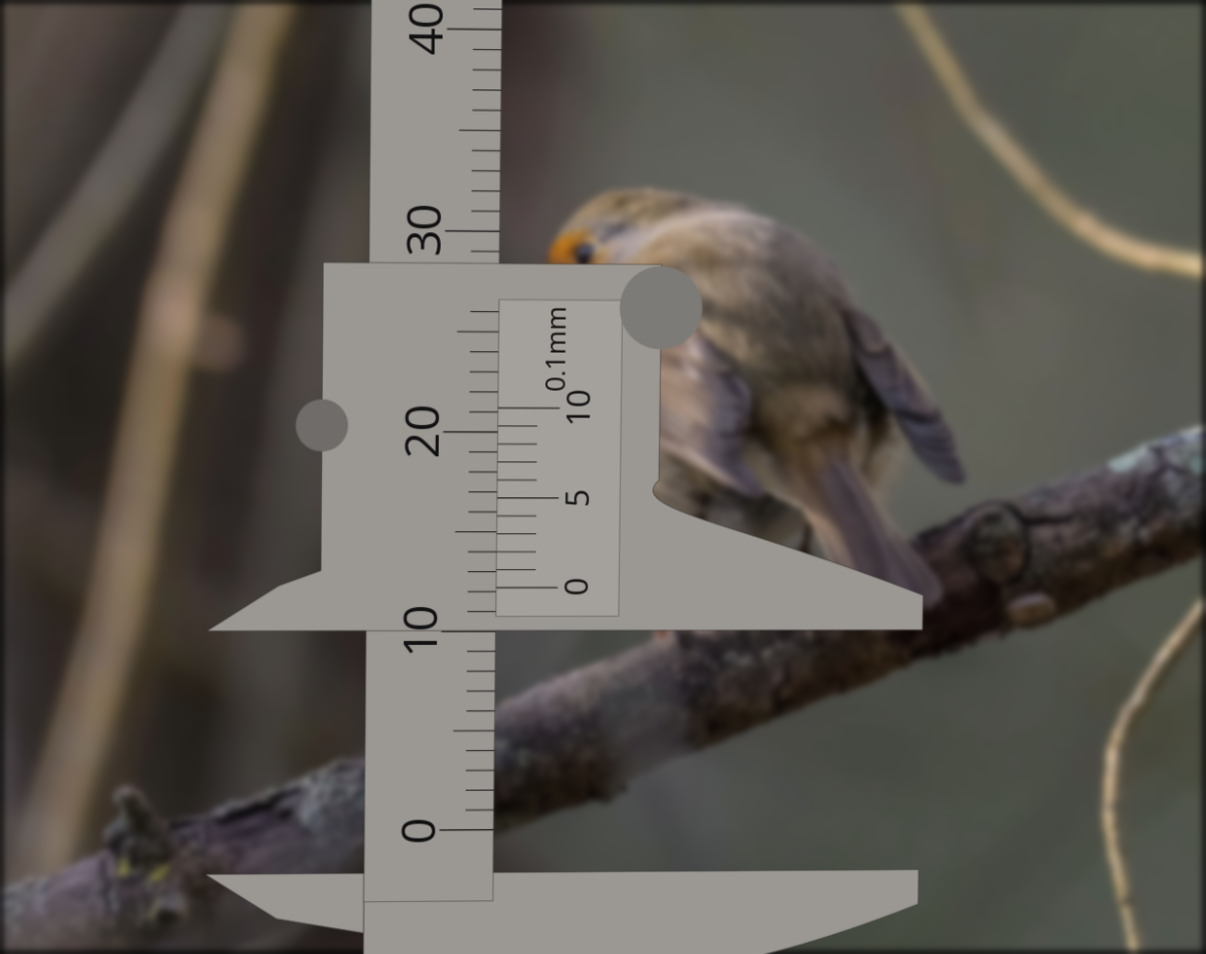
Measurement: 12.2 mm
